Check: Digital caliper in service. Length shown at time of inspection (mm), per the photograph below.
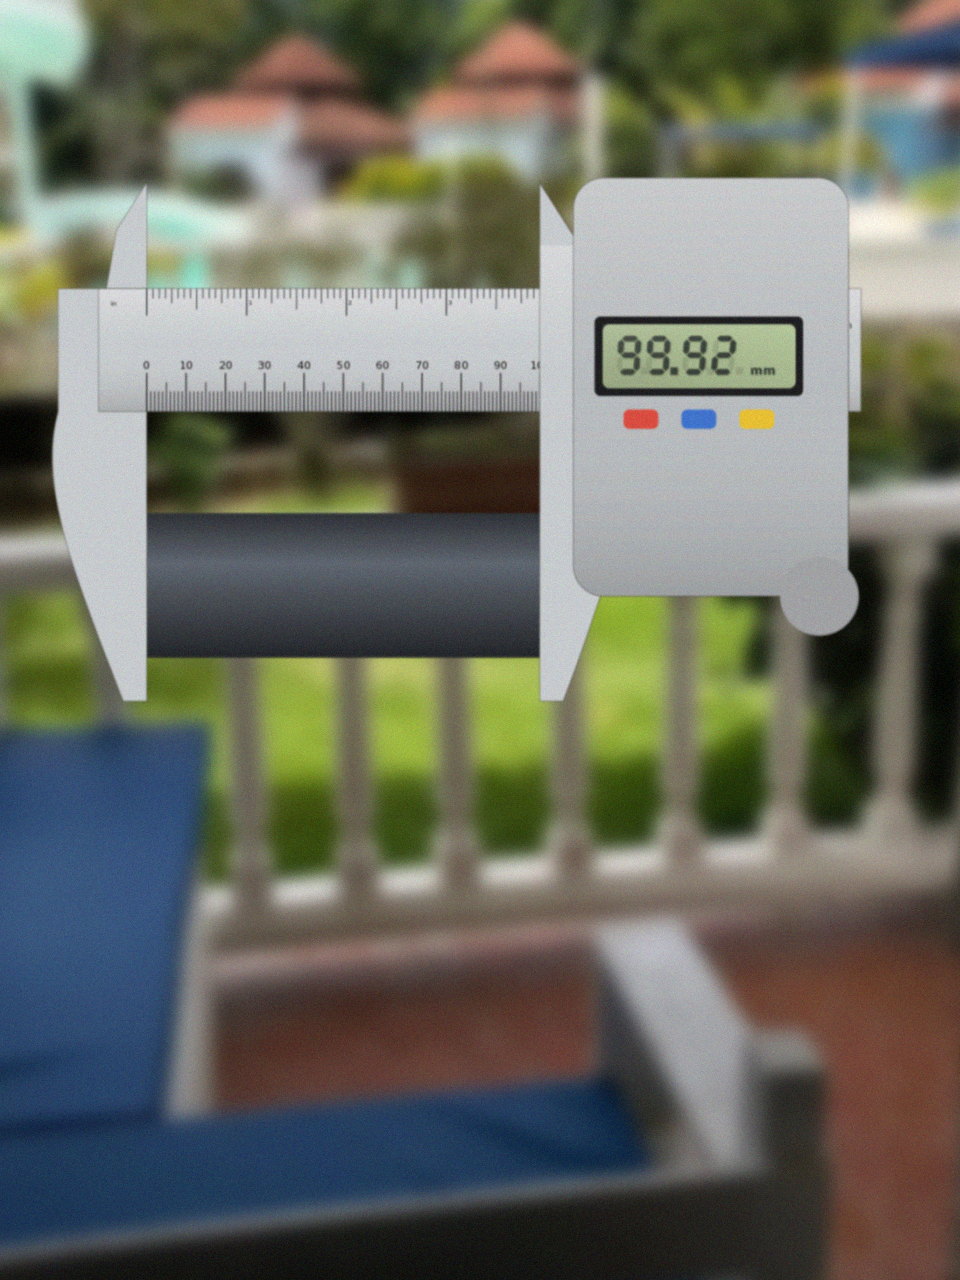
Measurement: 99.92 mm
